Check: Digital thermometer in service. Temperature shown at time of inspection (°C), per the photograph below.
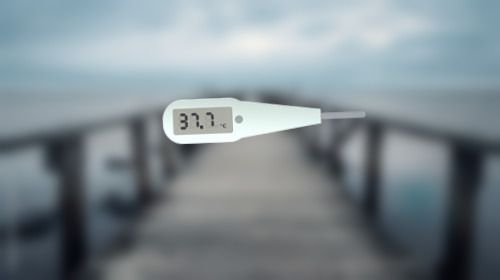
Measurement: 37.7 °C
